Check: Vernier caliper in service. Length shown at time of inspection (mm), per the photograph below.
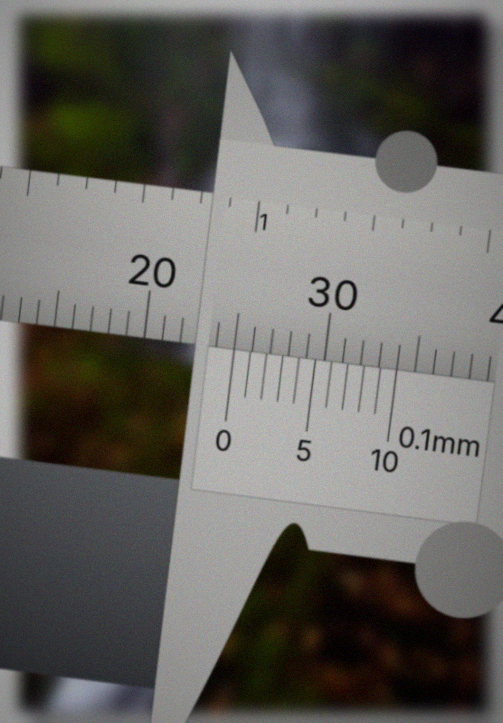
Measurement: 25.0 mm
